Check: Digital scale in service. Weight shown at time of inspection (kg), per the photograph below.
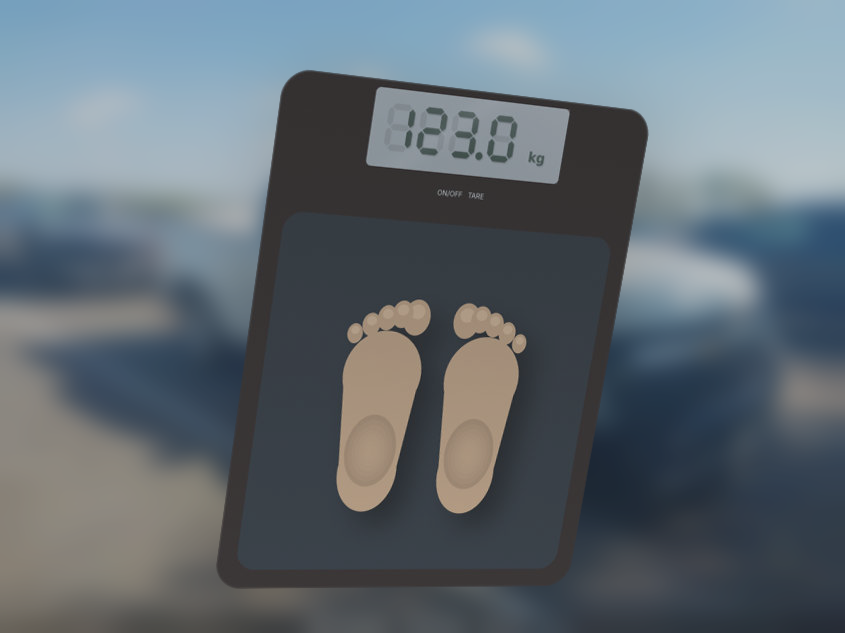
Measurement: 123.0 kg
